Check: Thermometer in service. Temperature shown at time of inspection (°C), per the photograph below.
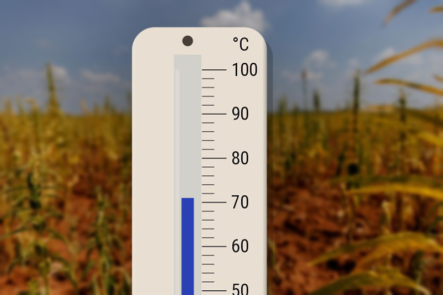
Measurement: 71 °C
